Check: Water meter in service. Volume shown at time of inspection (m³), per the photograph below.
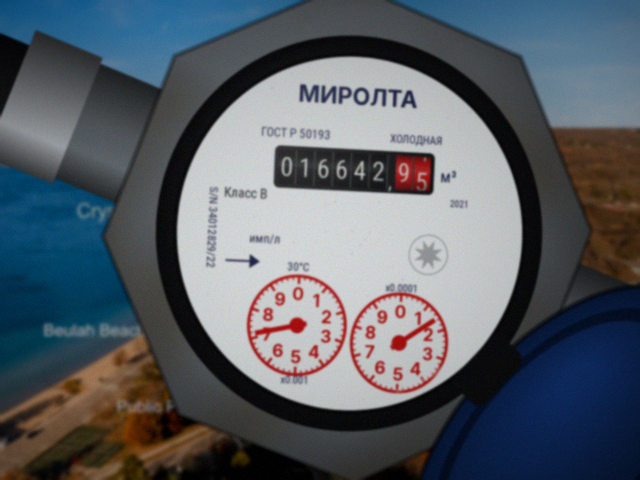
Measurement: 16642.9471 m³
